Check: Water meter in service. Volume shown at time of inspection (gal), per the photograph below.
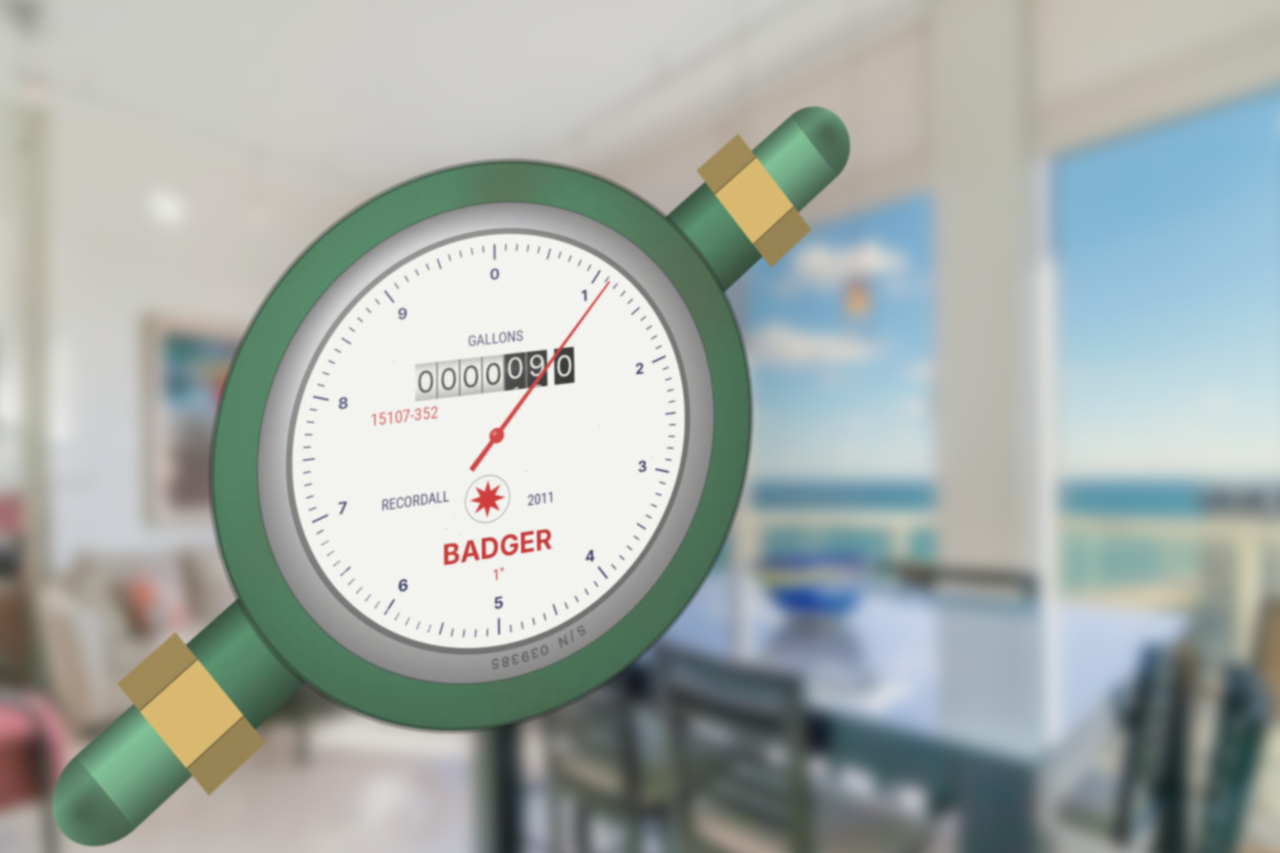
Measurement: 91.1 gal
